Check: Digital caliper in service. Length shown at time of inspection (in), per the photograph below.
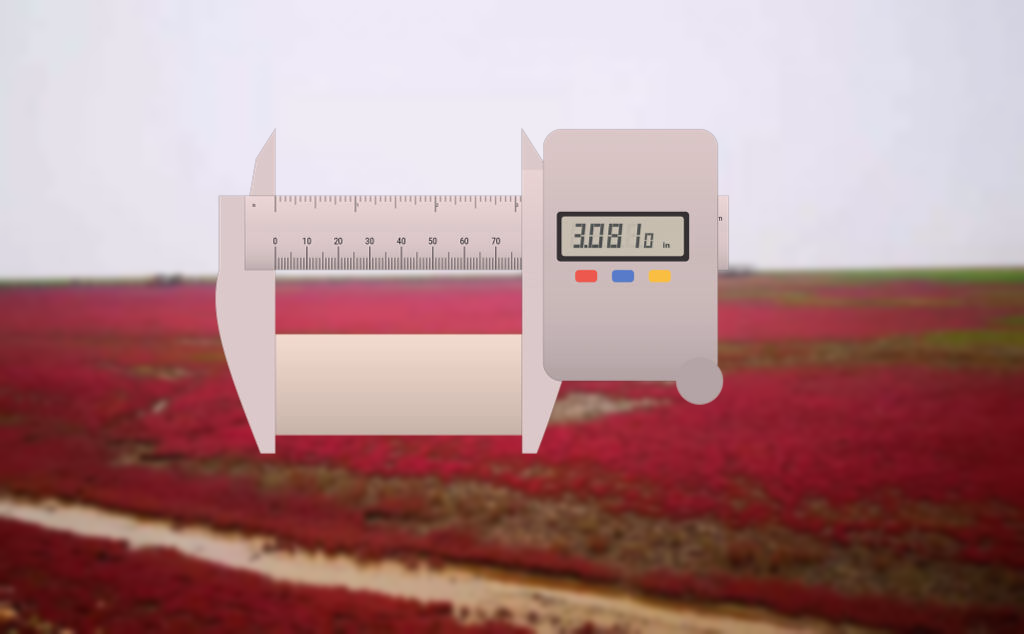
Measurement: 3.0810 in
